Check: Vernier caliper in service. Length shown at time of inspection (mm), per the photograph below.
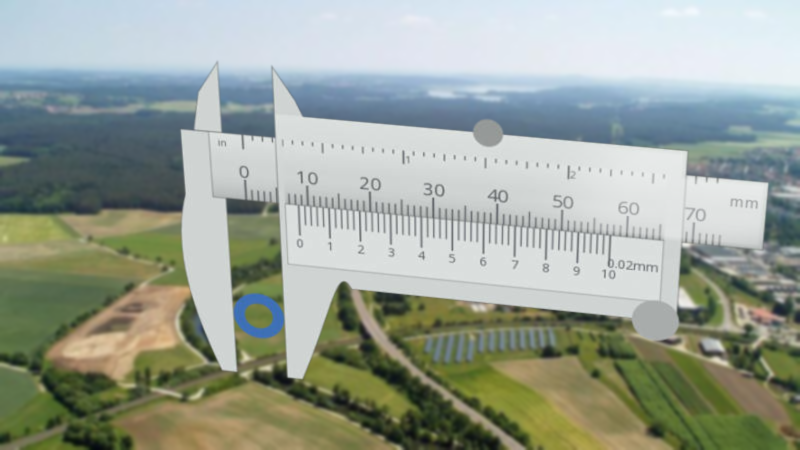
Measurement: 8.5 mm
